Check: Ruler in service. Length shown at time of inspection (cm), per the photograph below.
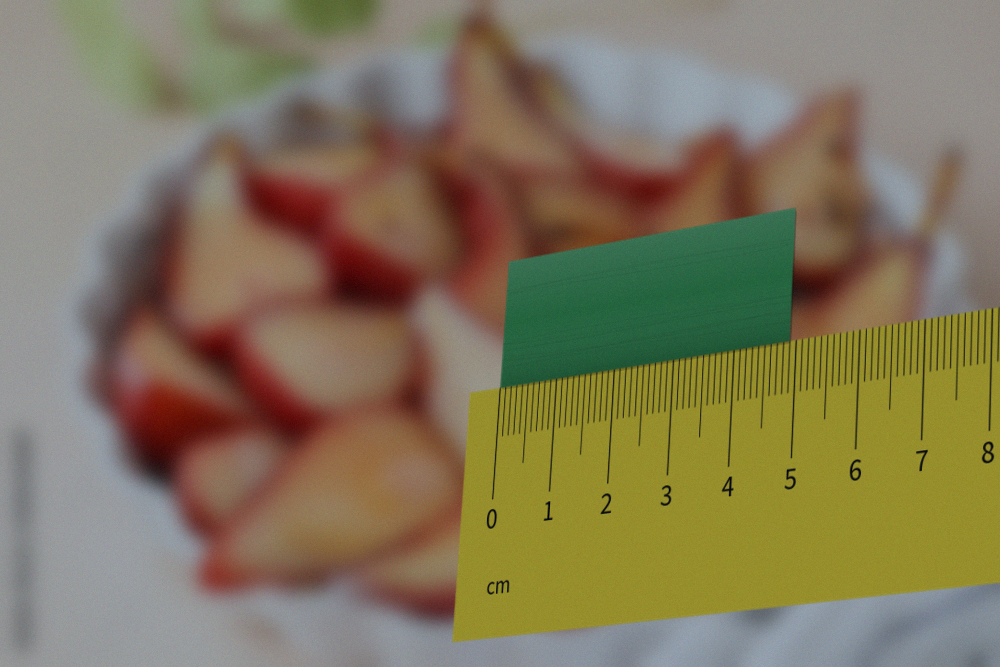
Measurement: 4.9 cm
